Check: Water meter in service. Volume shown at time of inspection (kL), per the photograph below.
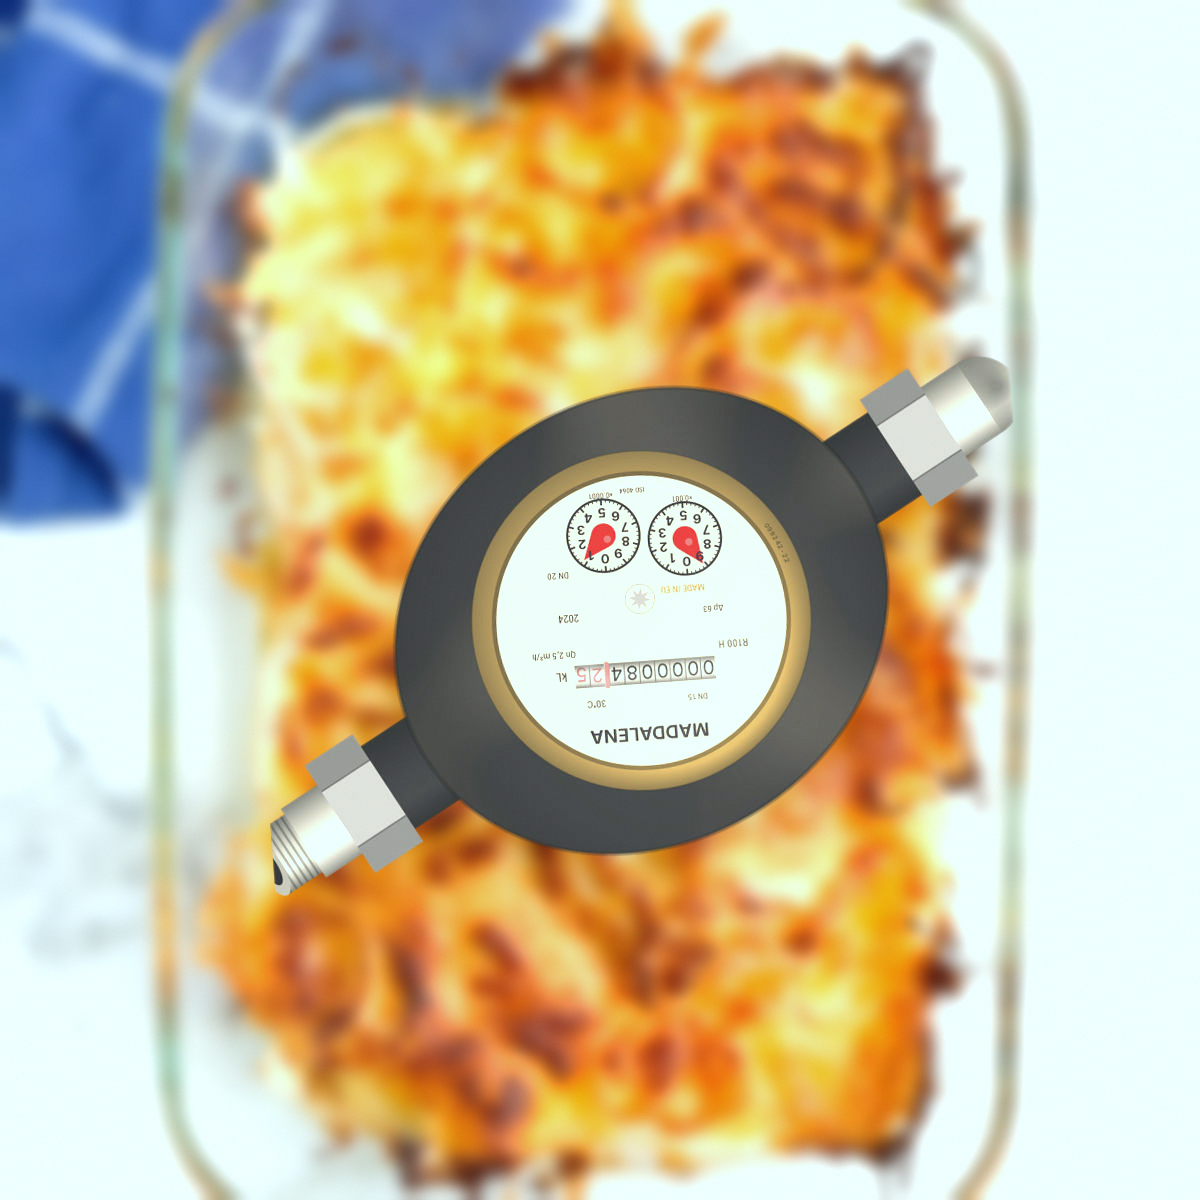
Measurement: 84.2491 kL
